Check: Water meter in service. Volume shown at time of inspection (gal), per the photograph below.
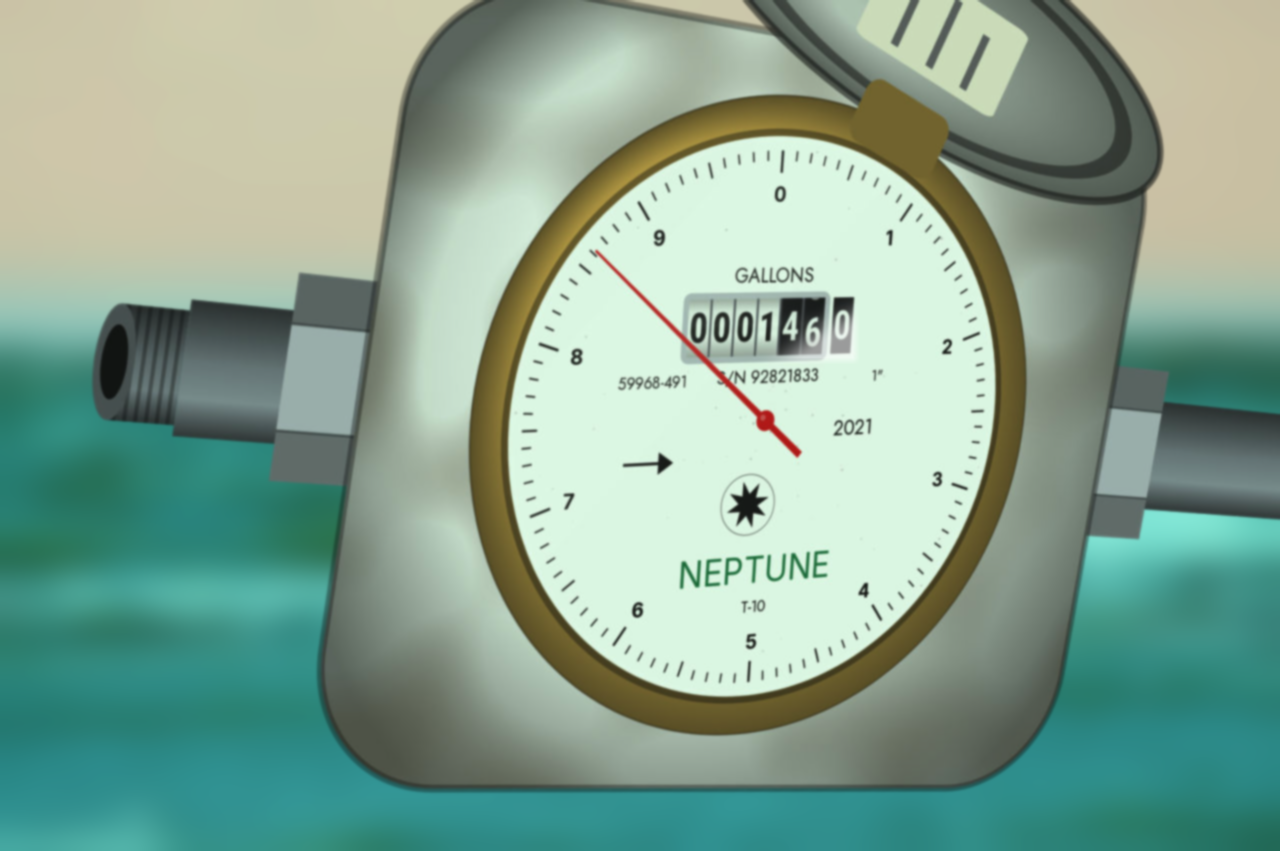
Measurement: 1458.6 gal
